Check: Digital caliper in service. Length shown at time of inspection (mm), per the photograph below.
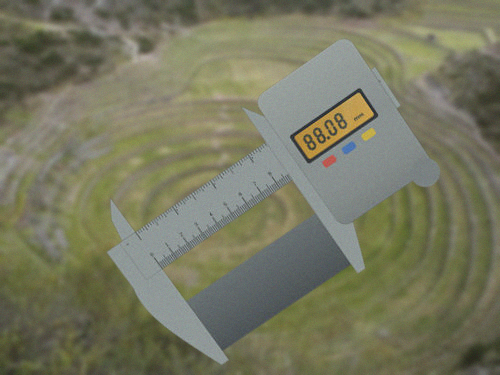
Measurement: 88.08 mm
